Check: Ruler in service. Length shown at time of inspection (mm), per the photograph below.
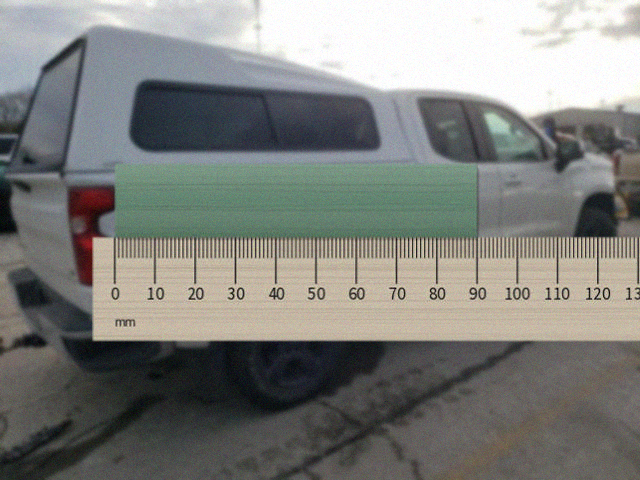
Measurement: 90 mm
